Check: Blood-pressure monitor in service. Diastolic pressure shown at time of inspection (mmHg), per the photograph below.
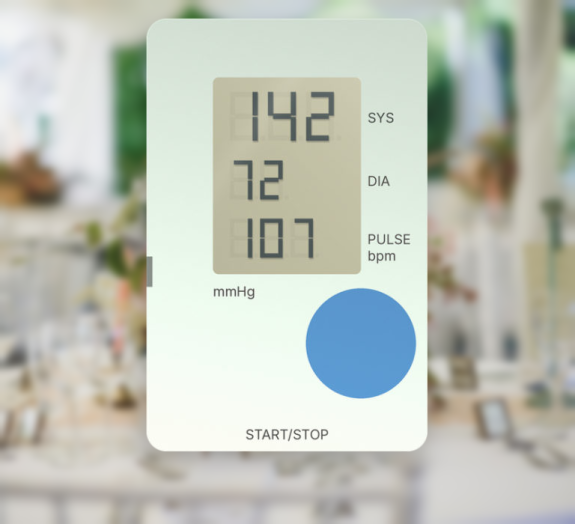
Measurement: 72 mmHg
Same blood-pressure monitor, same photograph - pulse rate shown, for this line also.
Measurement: 107 bpm
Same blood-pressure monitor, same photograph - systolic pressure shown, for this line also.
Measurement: 142 mmHg
